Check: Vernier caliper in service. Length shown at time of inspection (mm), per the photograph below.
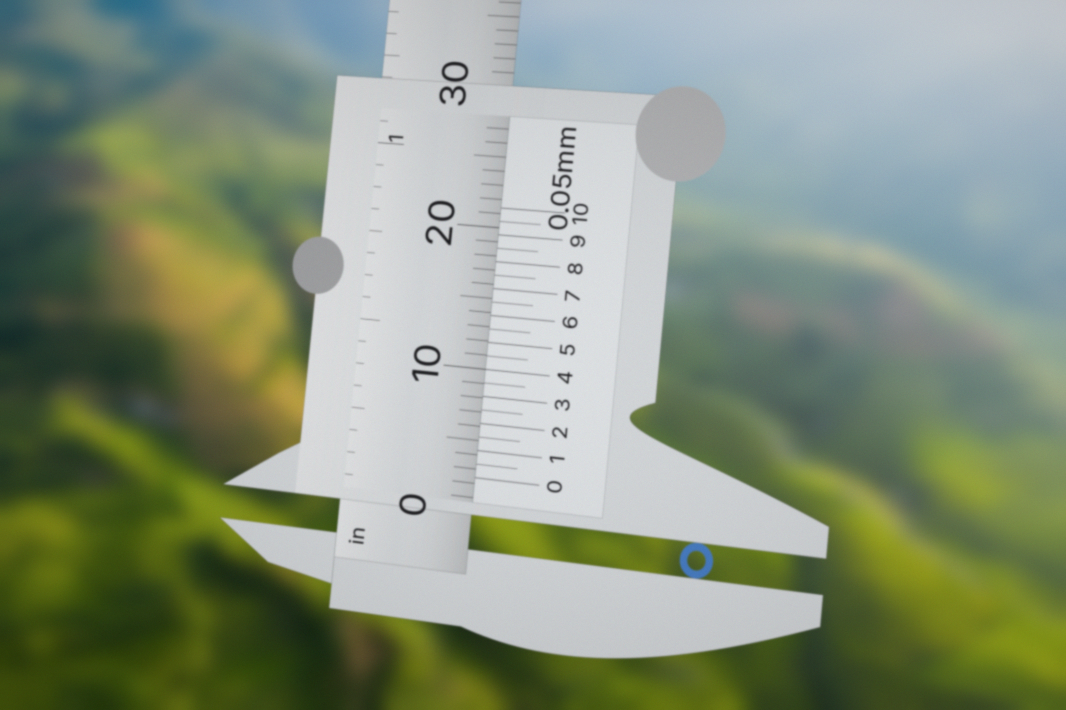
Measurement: 2.4 mm
